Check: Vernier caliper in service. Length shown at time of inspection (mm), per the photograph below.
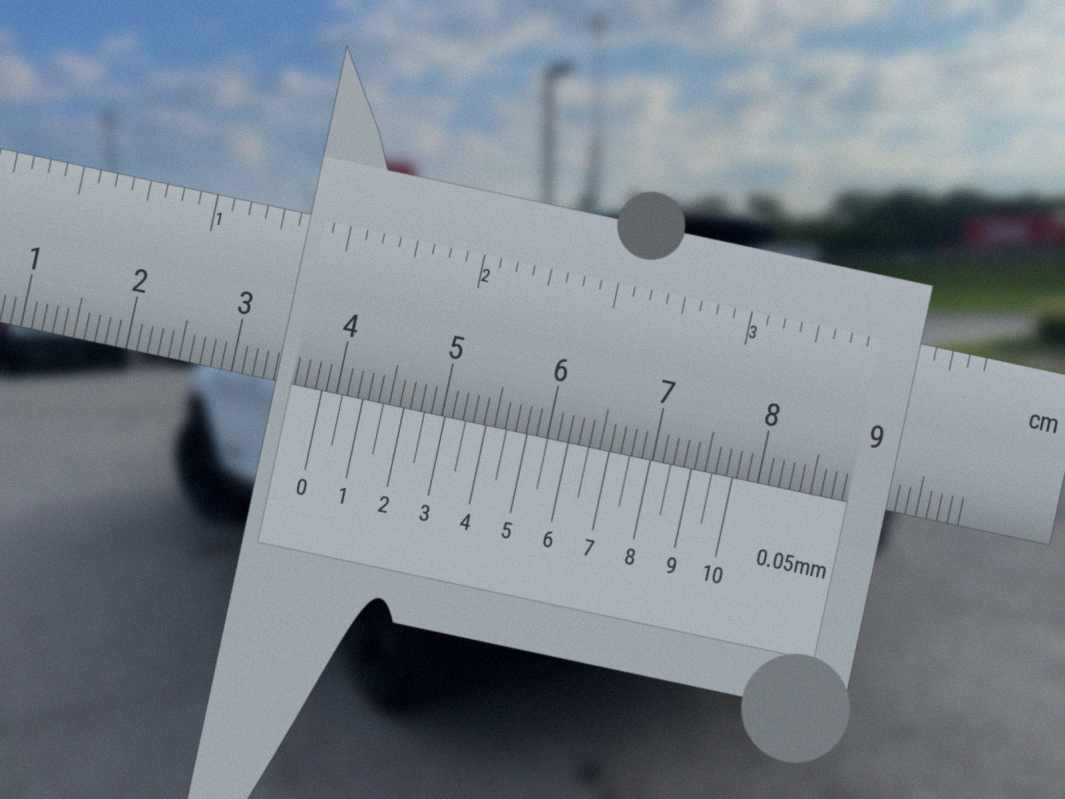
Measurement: 38.6 mm
